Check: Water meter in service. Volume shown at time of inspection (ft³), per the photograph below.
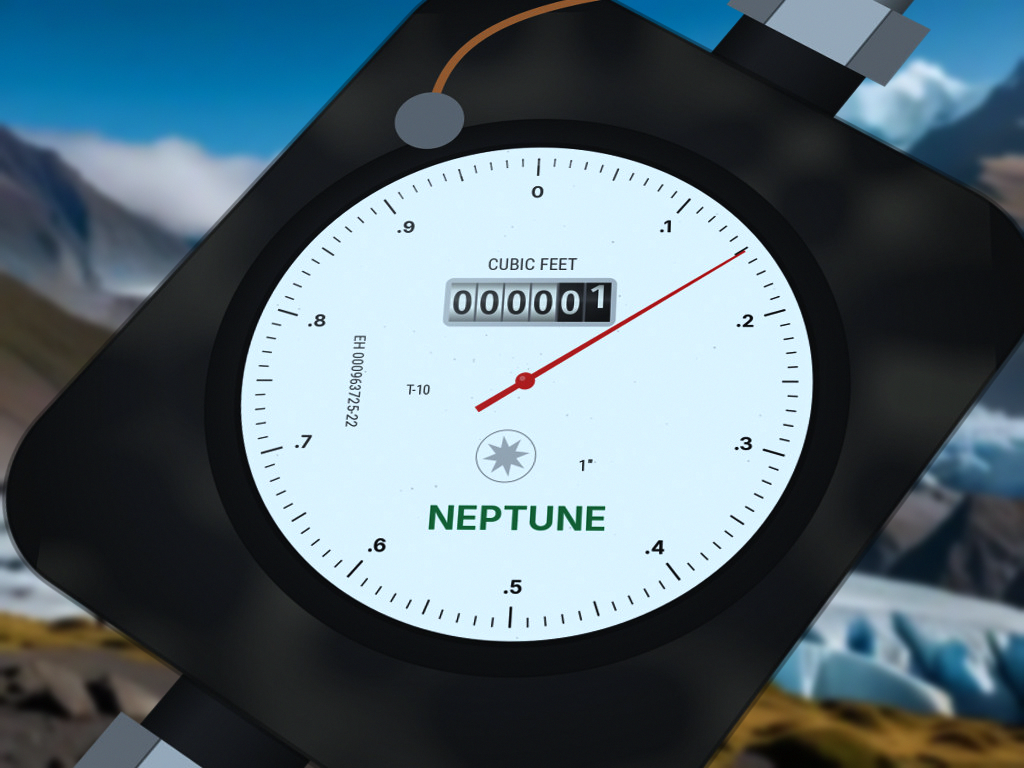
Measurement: 1.15 ft³
